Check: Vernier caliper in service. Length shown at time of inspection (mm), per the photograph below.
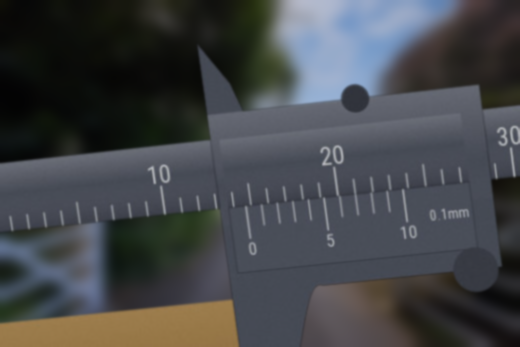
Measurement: 14.7 mm
